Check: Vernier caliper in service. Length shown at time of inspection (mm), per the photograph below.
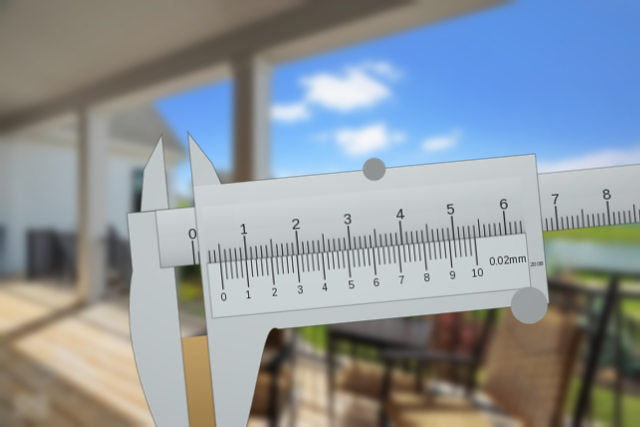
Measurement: 5.0 mm
